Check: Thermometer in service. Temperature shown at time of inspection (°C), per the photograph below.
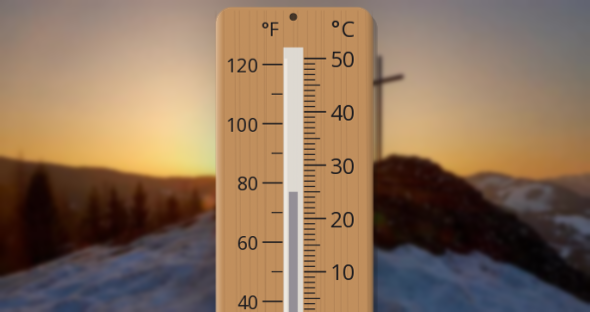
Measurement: 25 °C
